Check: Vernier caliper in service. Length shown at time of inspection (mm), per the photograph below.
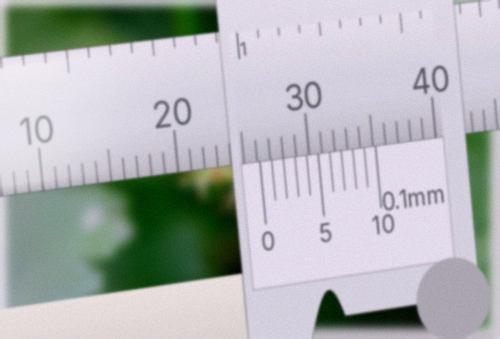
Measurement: 26.2 mm
